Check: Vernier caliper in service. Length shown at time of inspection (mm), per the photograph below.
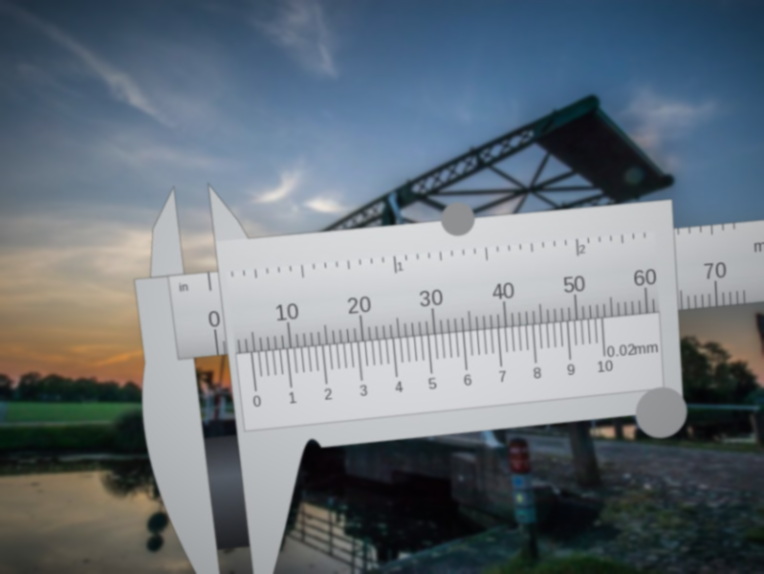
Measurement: 4.6 mm
